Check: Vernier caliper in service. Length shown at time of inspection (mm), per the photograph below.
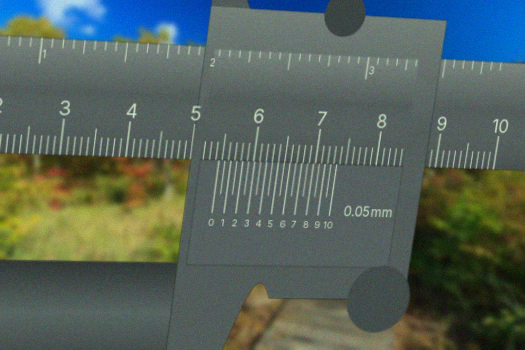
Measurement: 54.5 mm
